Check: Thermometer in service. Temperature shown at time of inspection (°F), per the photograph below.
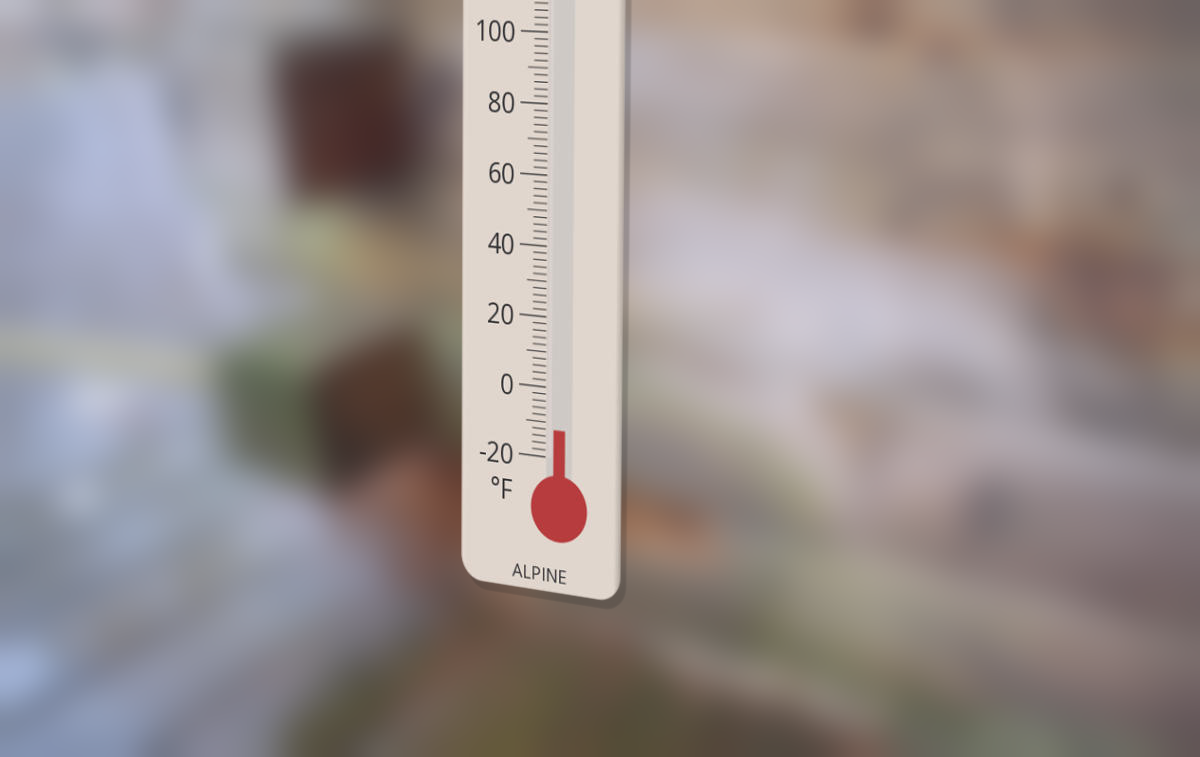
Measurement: -12 °F
